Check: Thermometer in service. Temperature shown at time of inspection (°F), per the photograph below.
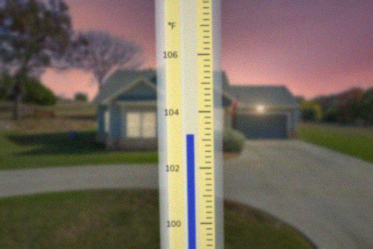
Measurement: 103.2 °F
